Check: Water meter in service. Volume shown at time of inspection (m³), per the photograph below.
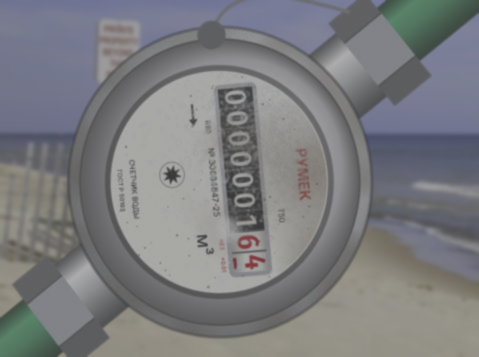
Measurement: 1.64 m³
